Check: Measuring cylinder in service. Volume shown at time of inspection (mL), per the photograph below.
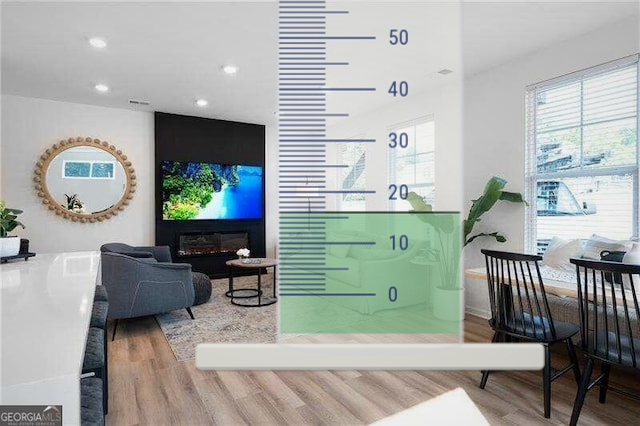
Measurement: 16 mL
